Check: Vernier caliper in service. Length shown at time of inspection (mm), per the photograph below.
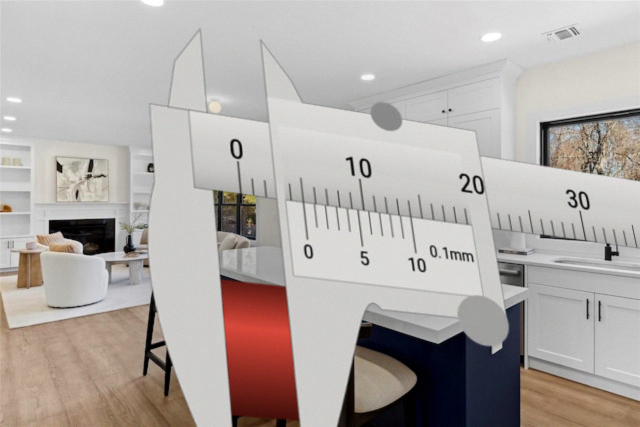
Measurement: 5.0 mm
